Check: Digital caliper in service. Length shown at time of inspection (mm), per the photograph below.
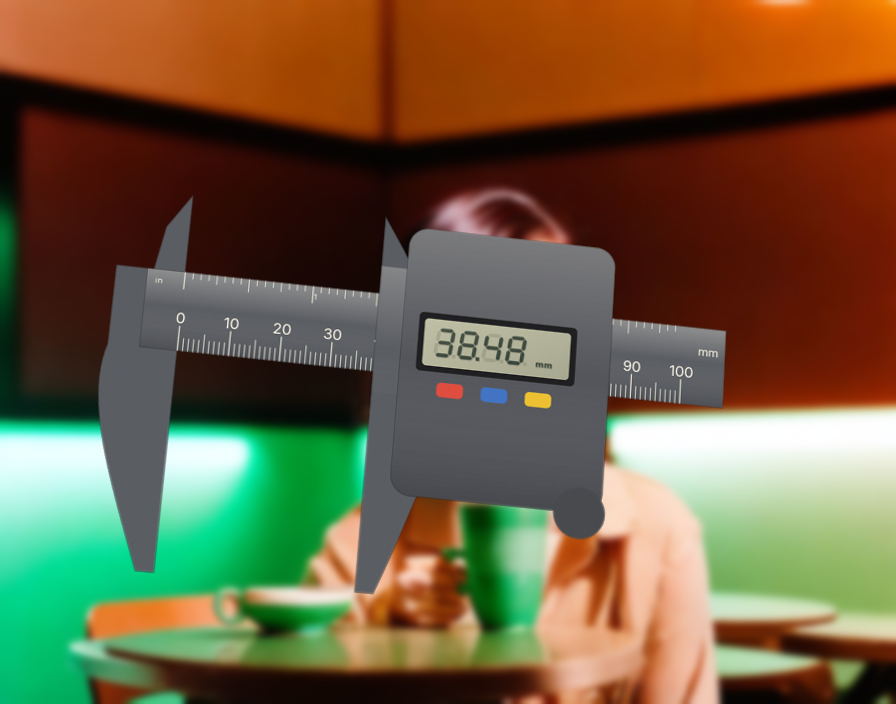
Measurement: 38.48 mm
